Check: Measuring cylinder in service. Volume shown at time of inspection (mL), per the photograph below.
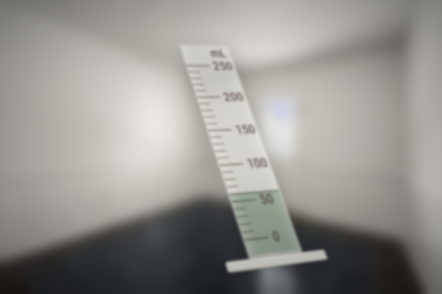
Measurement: 60 mL
